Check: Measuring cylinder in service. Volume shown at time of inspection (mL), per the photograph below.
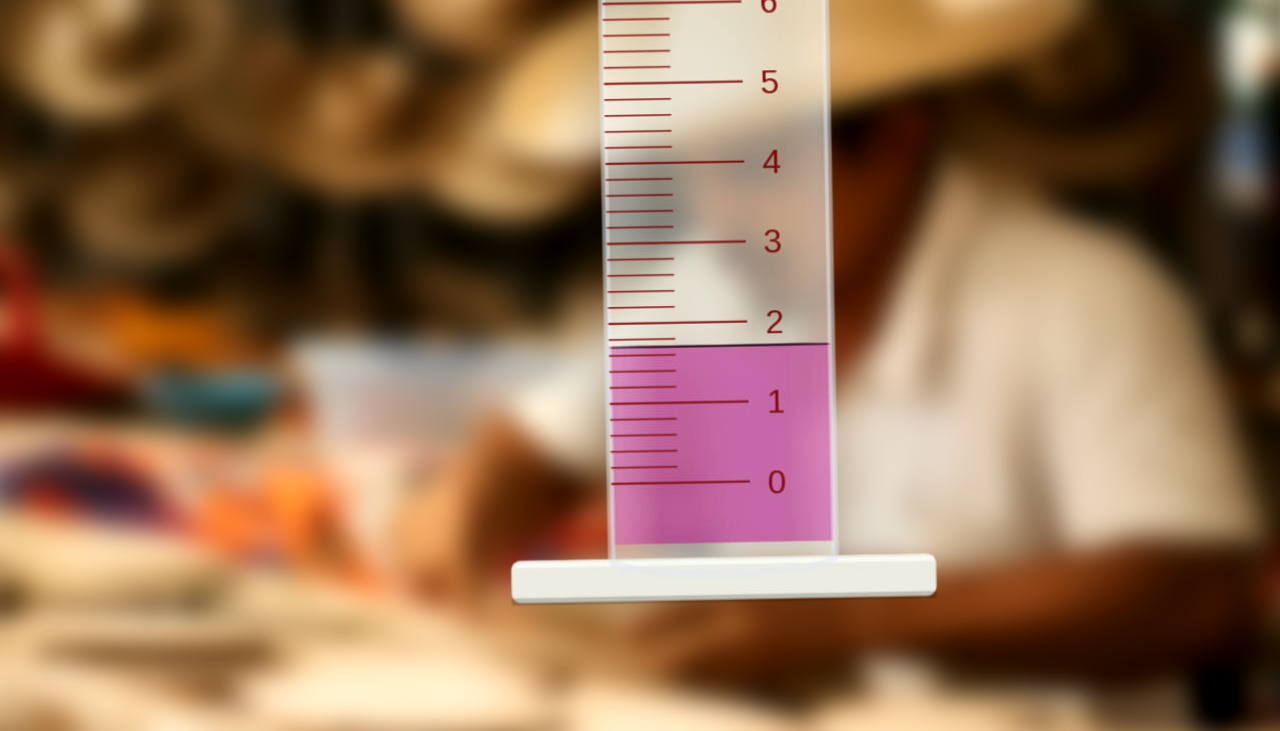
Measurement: 1.7 mL
